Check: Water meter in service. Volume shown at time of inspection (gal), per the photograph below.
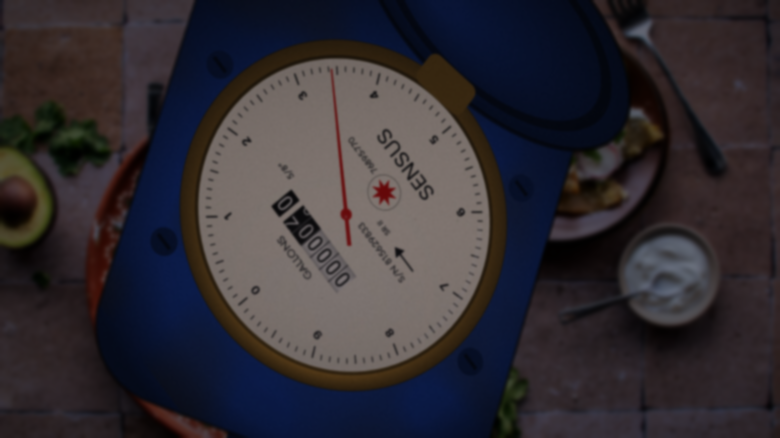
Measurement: 23.4 gal
